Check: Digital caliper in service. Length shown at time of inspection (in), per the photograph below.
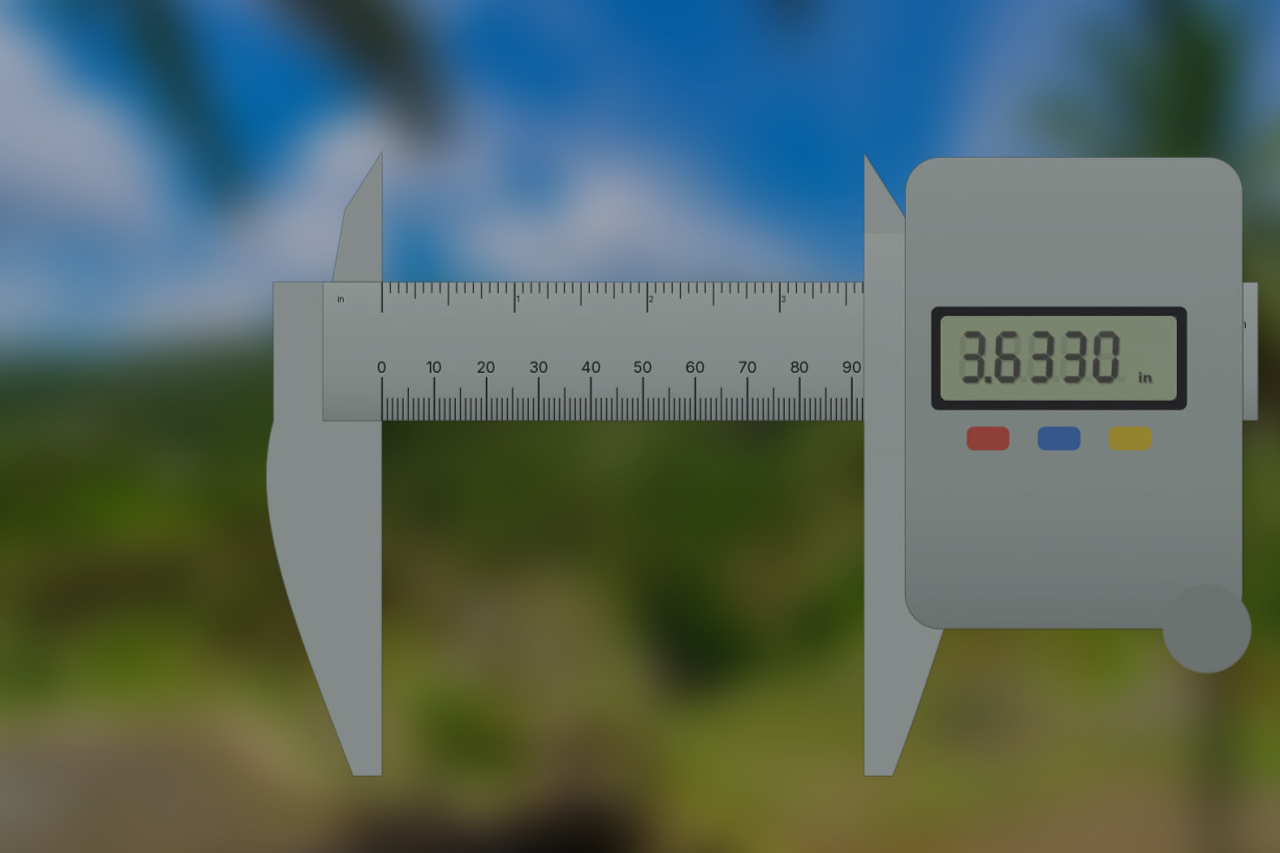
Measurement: 3.6330 in
